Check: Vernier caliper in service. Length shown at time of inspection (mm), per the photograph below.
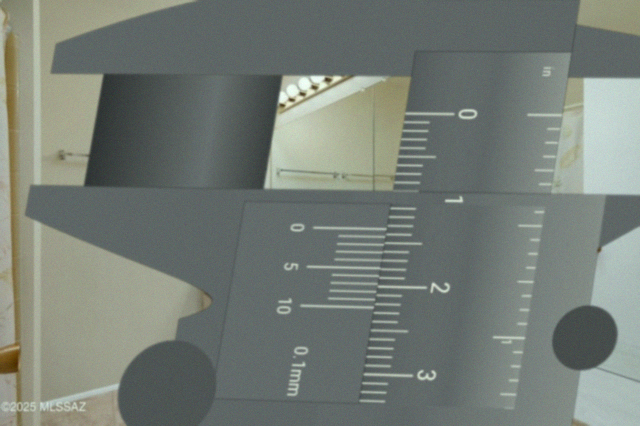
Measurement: 13.4 mm
